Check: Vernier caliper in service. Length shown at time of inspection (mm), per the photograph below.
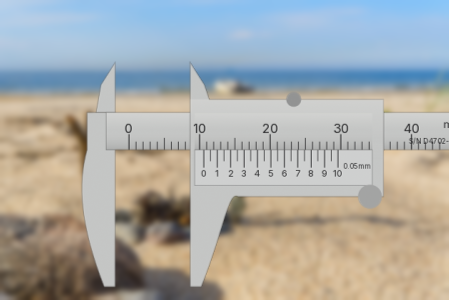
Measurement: 10.6 mm
